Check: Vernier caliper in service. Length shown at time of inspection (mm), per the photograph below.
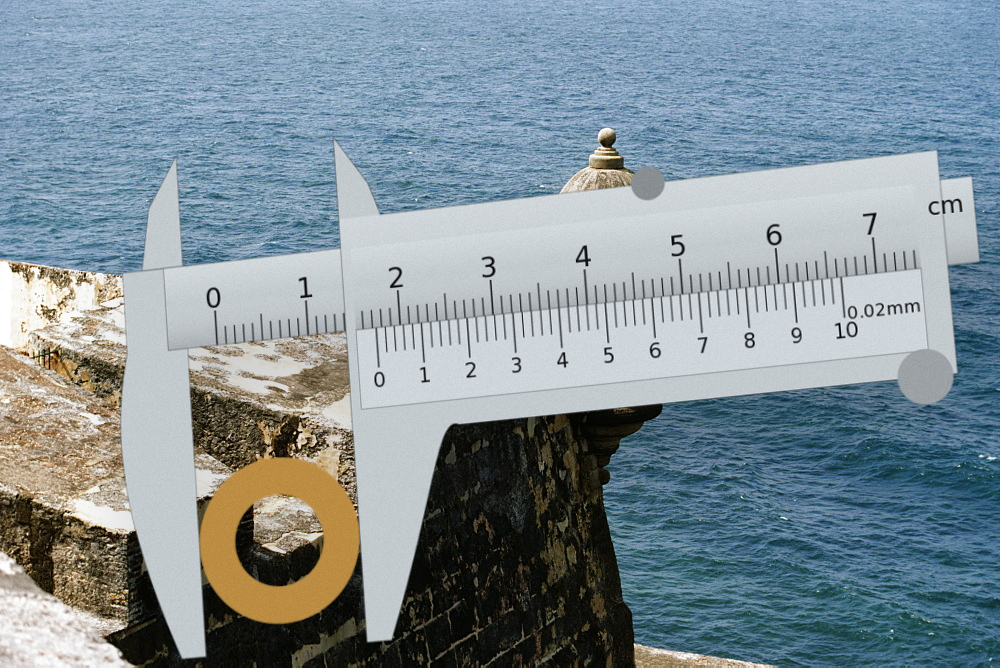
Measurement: 17.4 mm
